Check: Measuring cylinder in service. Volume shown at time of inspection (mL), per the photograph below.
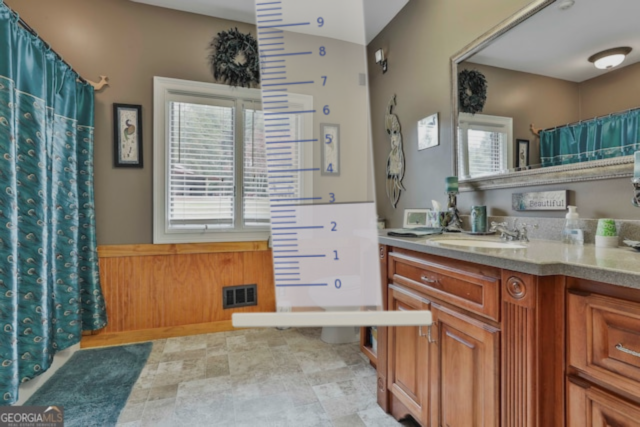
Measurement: 2.8 mL
